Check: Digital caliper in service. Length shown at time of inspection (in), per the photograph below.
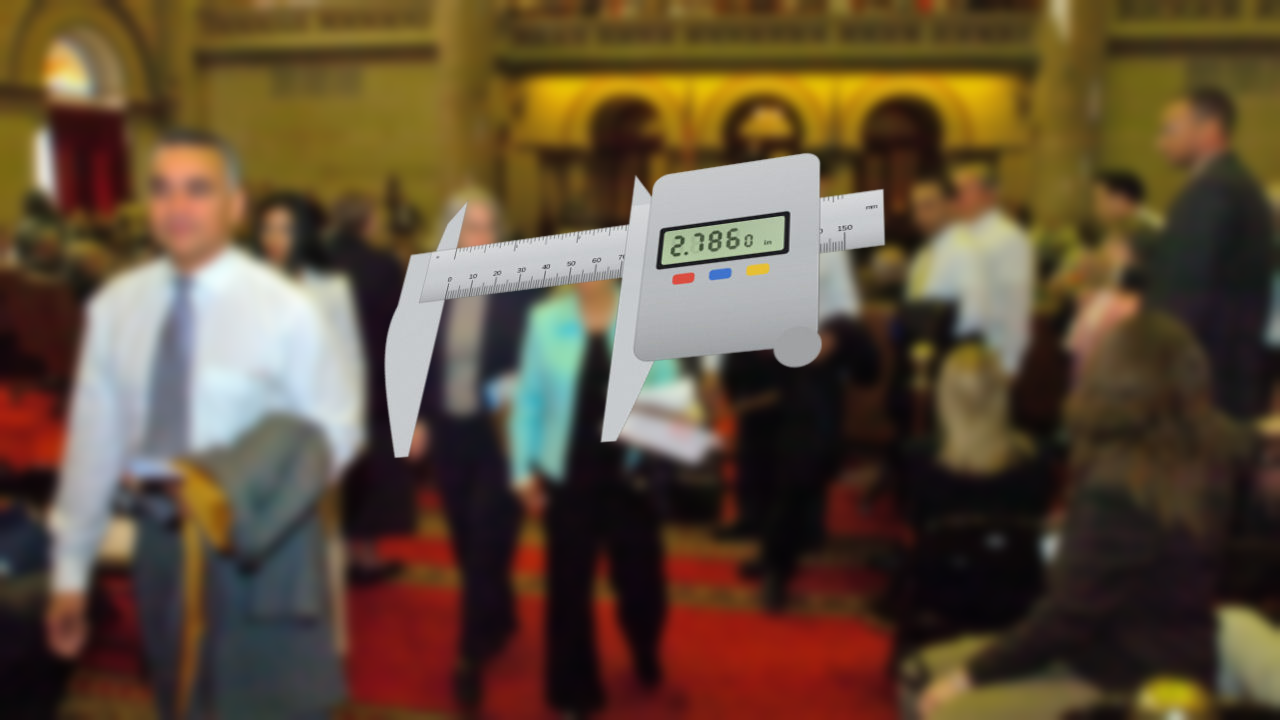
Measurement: 2.7860 in
